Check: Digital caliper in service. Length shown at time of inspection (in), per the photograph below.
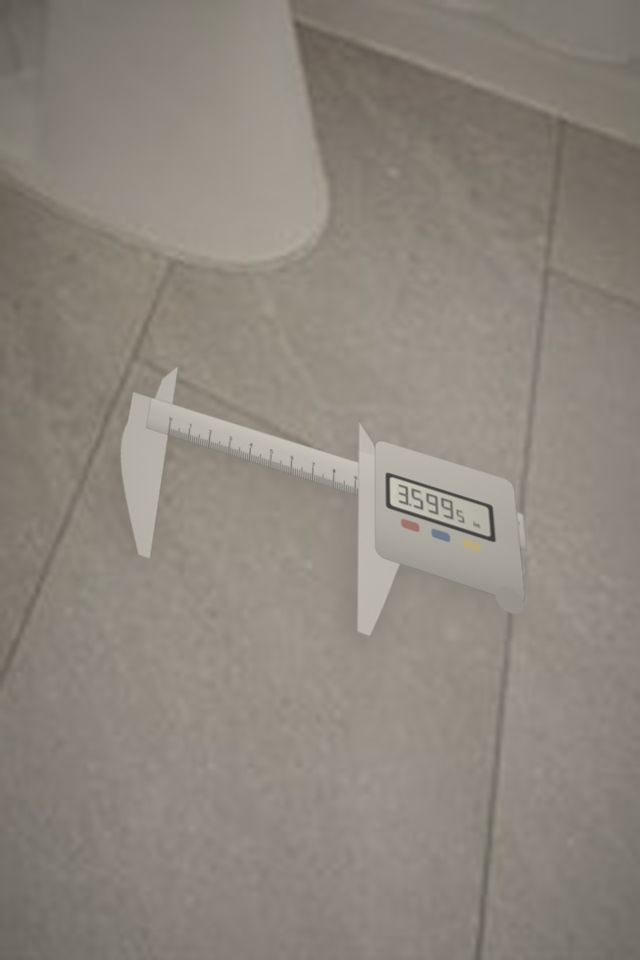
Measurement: 3.5995 in
